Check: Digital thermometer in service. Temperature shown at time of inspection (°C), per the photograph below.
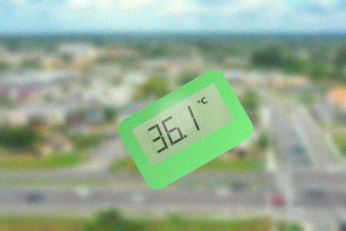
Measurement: 36.1 °C
